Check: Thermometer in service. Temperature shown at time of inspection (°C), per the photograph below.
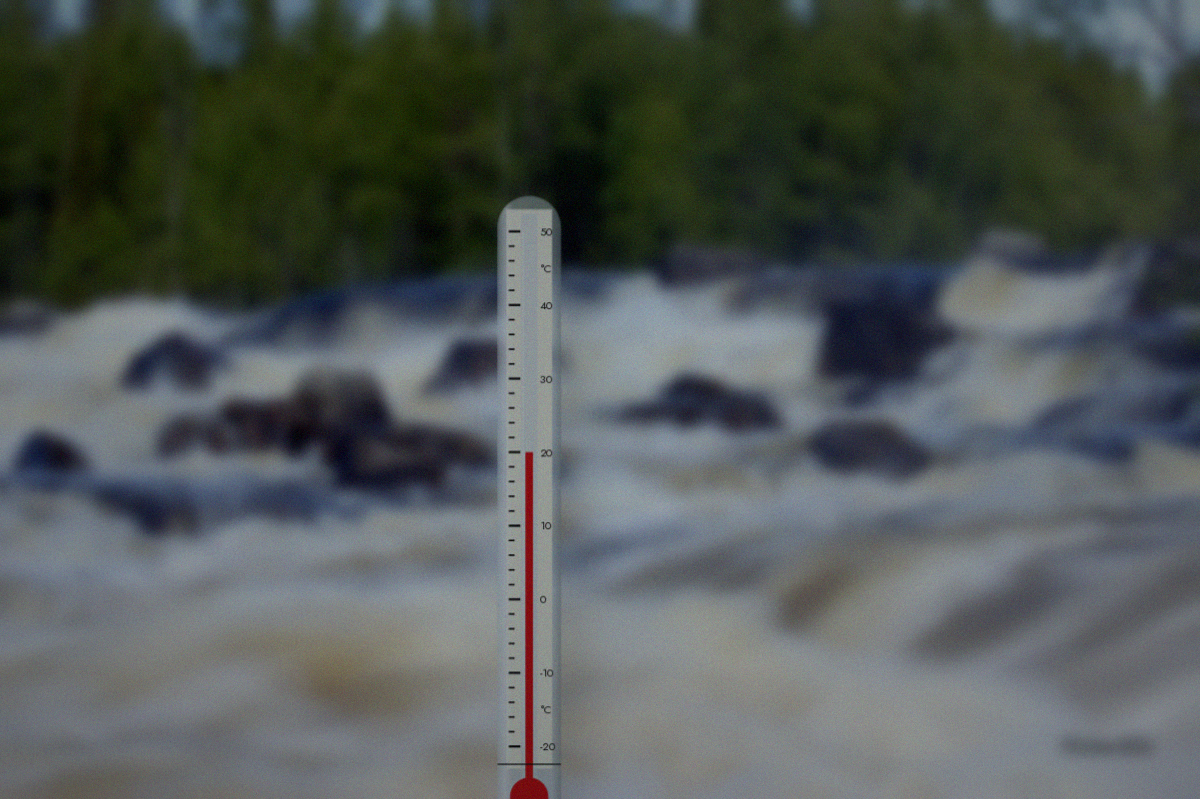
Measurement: 20 °C
